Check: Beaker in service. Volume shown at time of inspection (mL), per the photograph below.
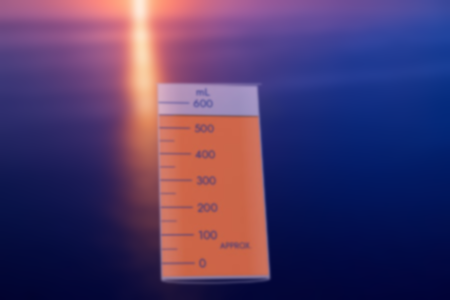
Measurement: 550 mL
